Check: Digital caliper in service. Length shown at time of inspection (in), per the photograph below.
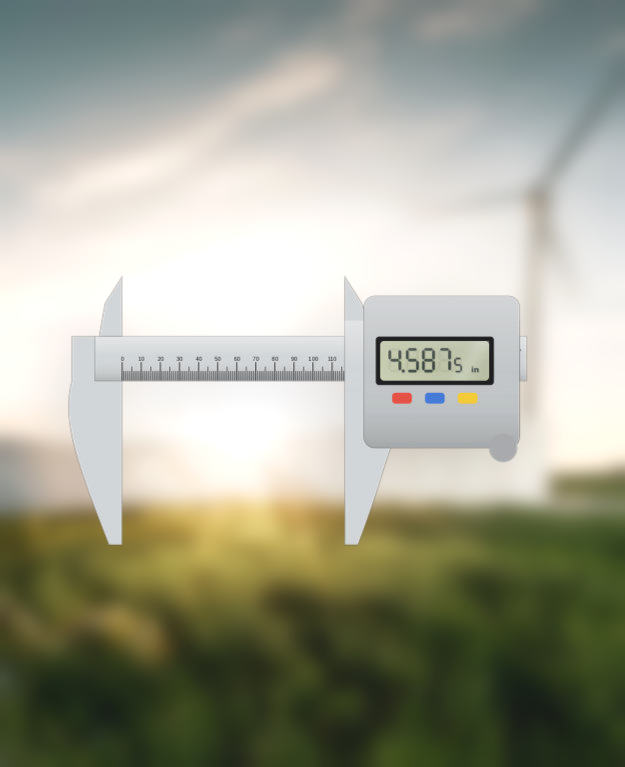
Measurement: 4.5875 in
